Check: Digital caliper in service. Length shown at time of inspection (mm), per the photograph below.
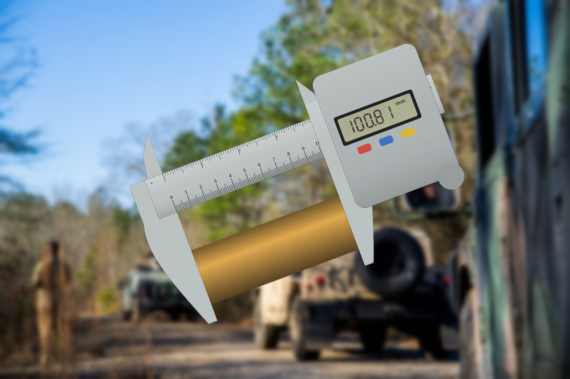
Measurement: 100.81 mm
